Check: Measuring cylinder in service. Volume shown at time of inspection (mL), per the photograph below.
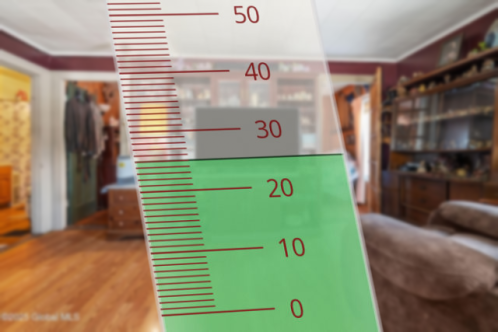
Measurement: 25 mL
